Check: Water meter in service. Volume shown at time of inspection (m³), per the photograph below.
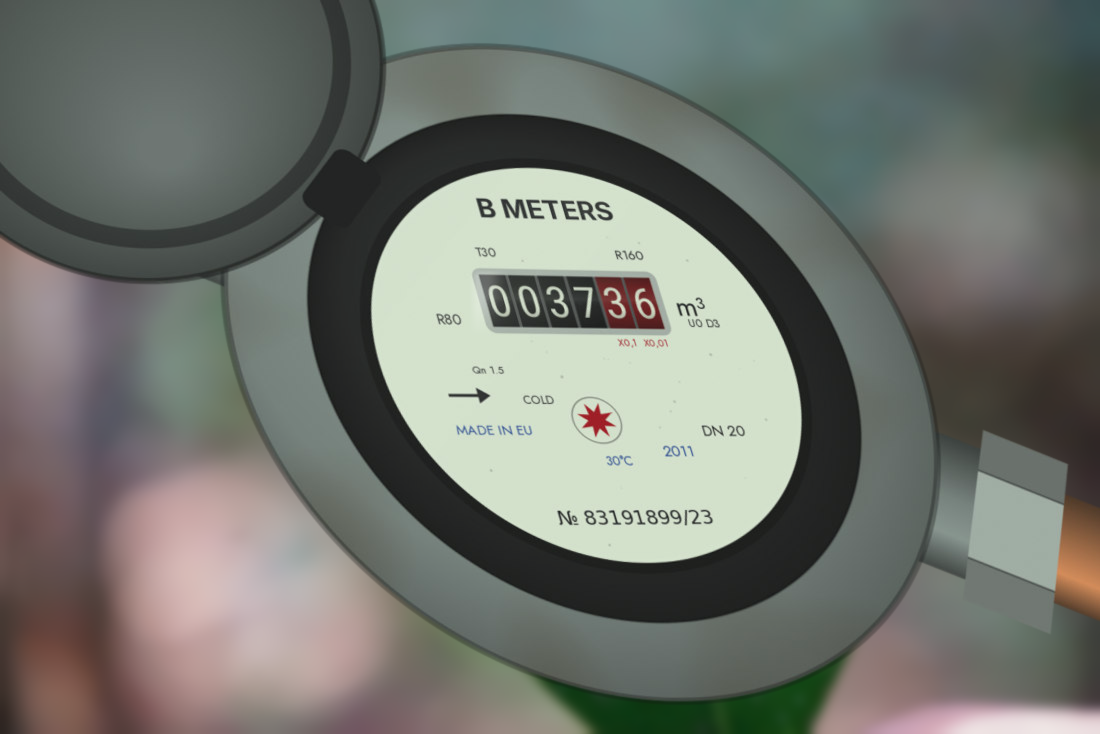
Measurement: 37.36 m³
